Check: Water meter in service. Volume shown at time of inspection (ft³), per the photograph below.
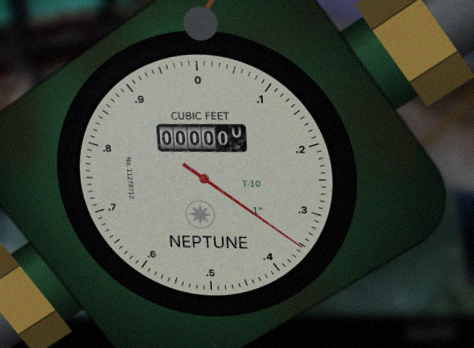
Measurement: 0.35 ft³
